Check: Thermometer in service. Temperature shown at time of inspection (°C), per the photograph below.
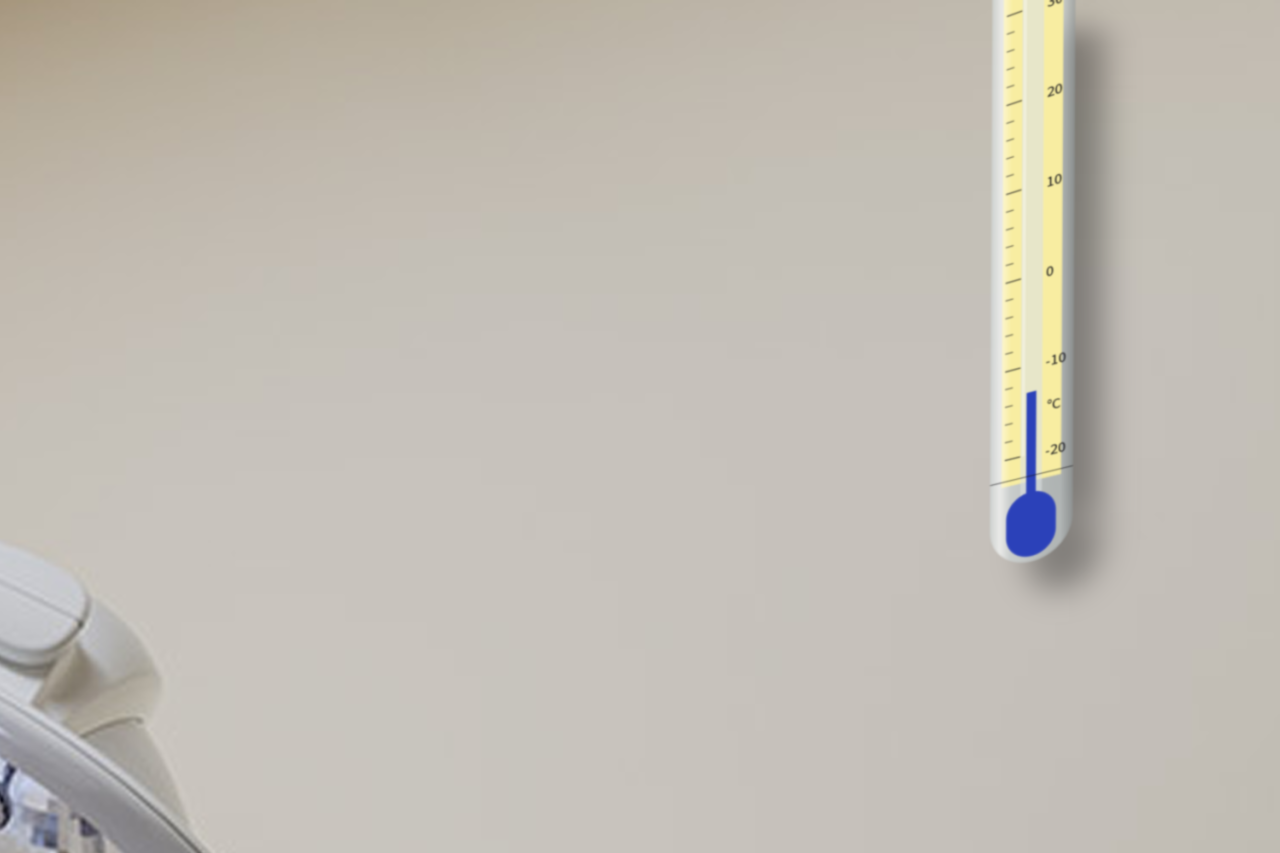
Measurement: -13 °C
